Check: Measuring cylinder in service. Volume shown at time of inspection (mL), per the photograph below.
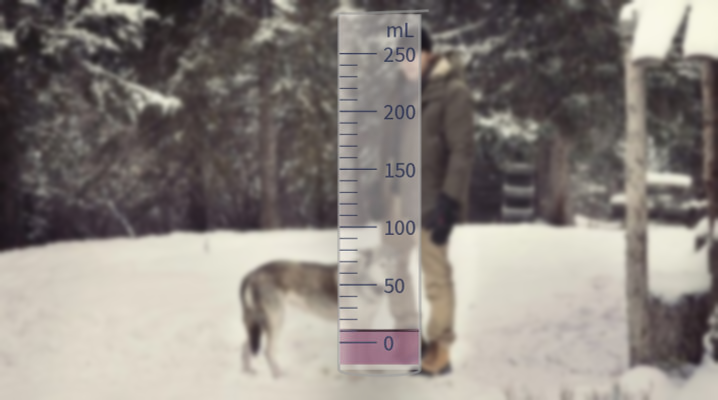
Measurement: 10 mL
